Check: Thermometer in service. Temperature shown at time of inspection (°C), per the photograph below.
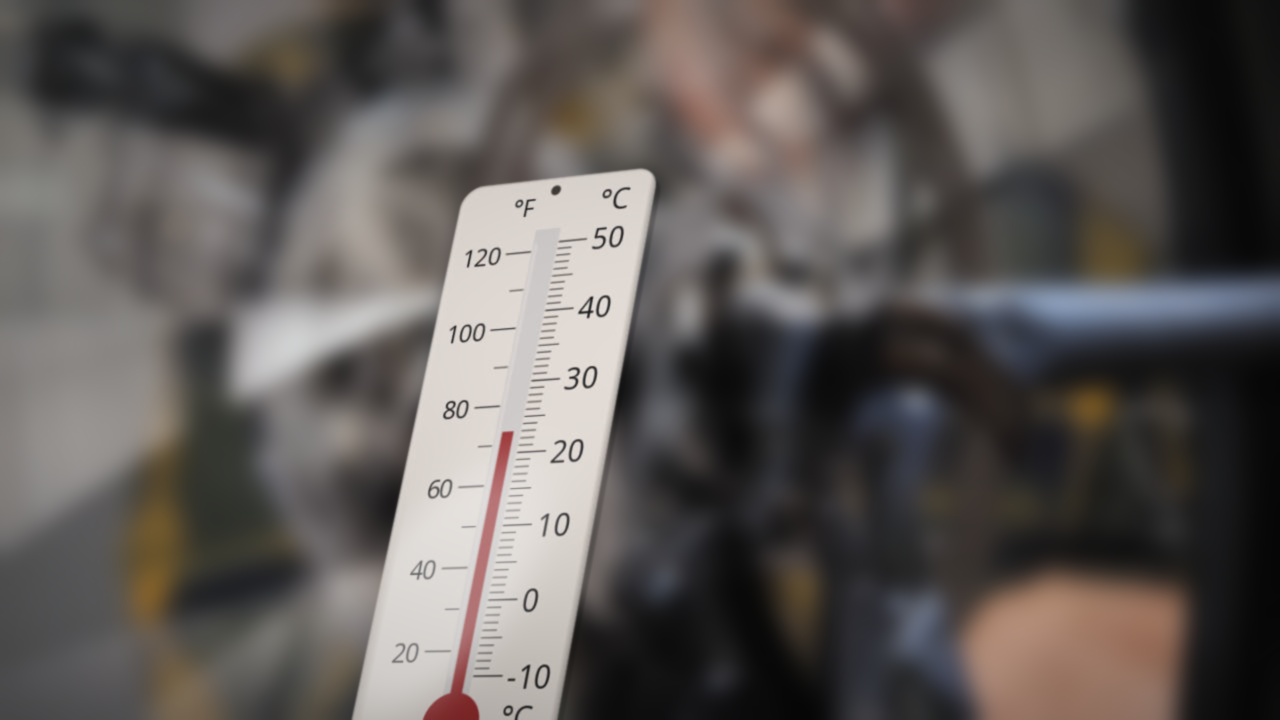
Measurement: 23 °C
